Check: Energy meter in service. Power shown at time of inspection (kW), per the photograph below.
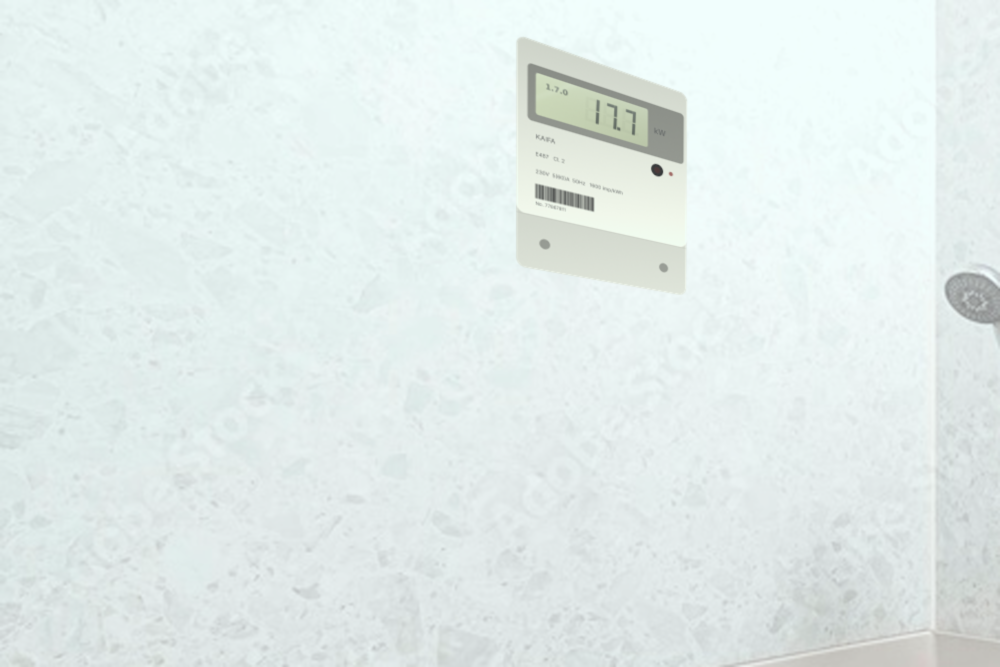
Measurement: 17.7 kW
